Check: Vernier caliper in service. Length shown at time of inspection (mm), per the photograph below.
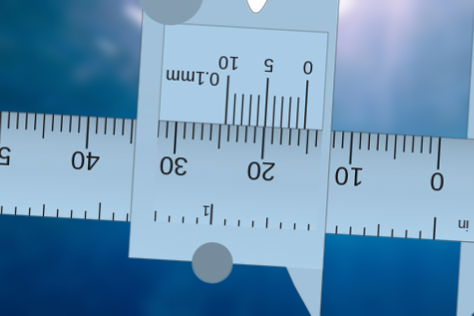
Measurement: 15.4 mm
